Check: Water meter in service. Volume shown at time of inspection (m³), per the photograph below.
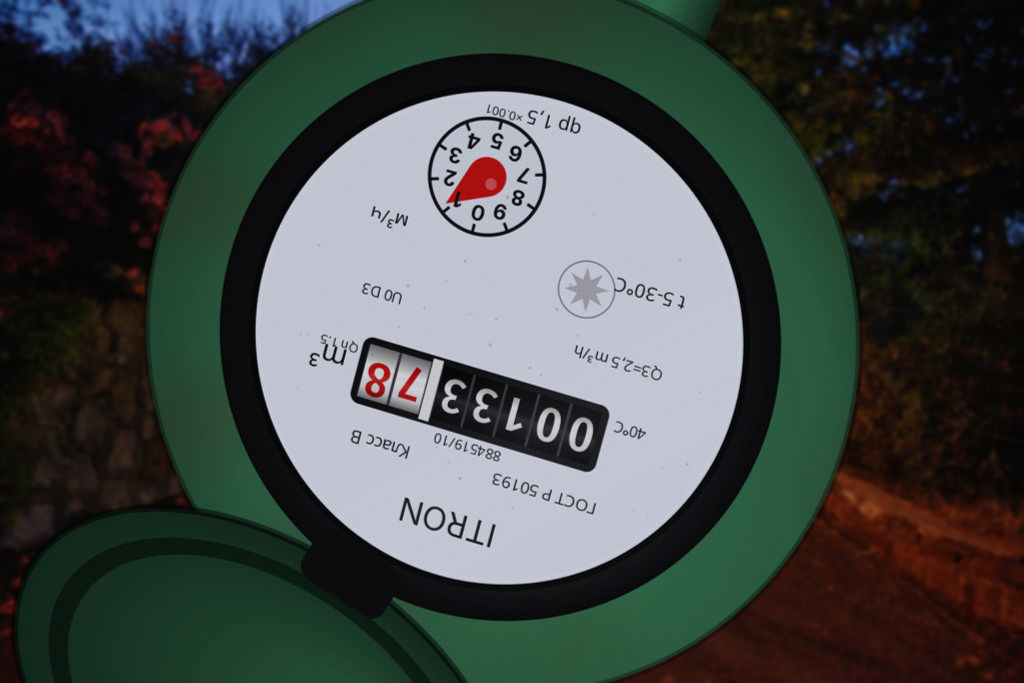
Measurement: 133.781 m³
